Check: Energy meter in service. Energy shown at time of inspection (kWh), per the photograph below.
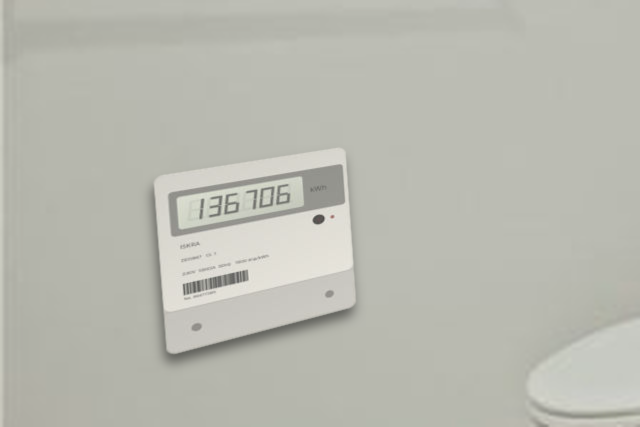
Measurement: 136706 kWh
